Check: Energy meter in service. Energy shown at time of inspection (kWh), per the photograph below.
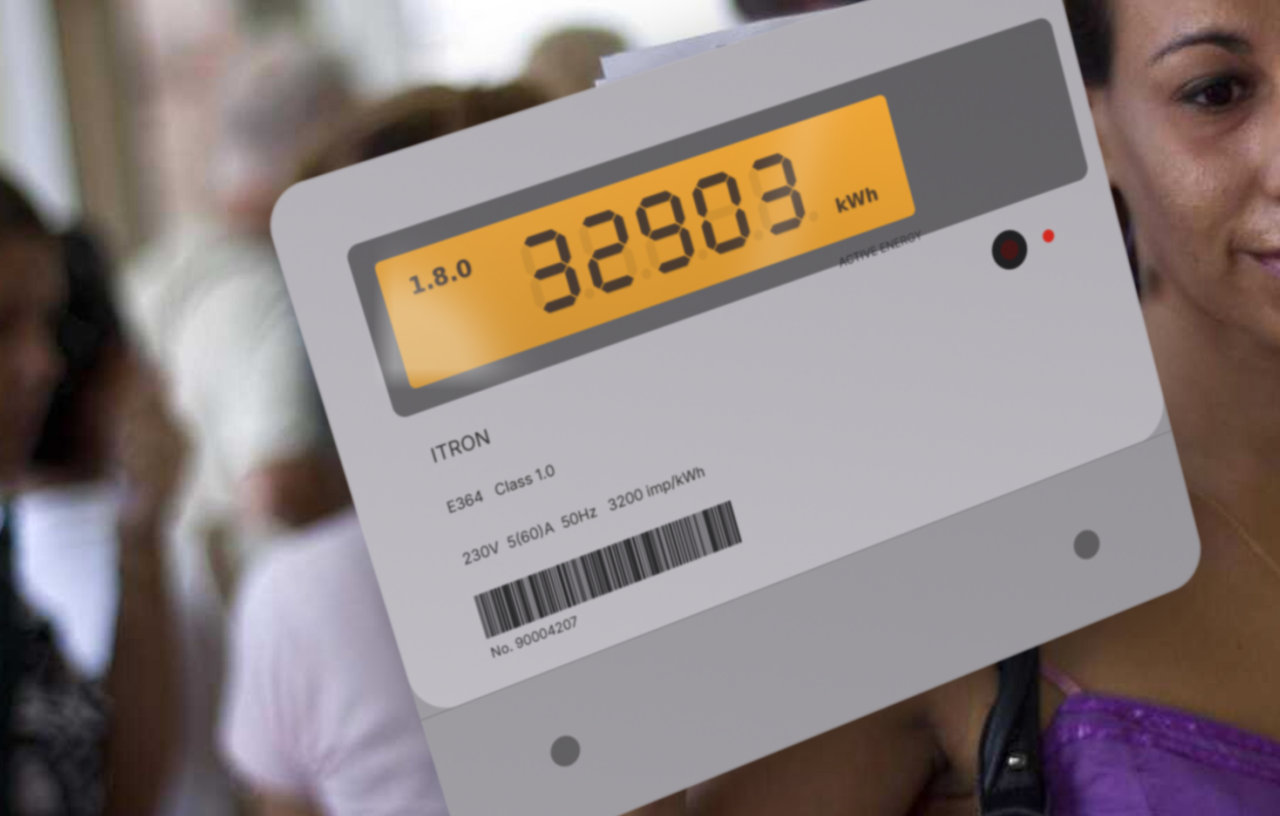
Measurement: 32903 kWh
